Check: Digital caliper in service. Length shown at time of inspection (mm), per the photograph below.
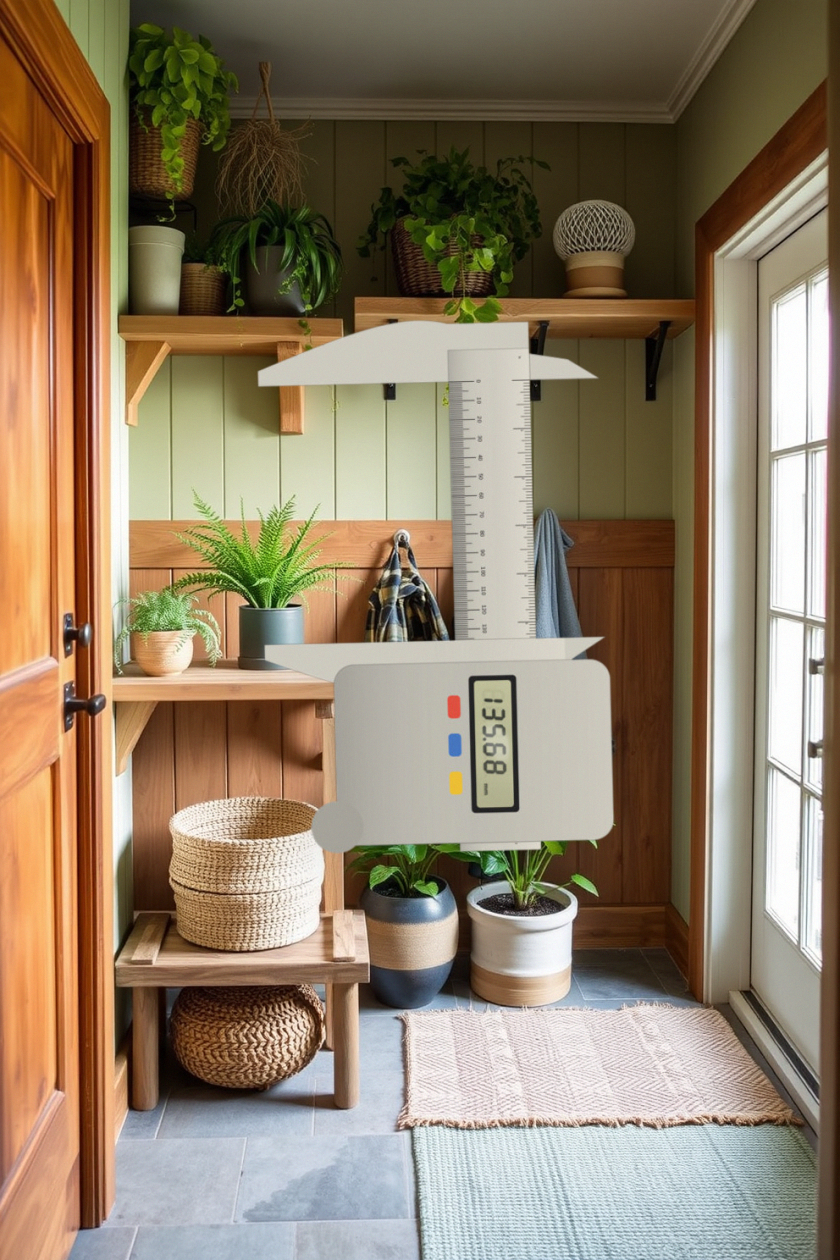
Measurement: 135.68 mm
